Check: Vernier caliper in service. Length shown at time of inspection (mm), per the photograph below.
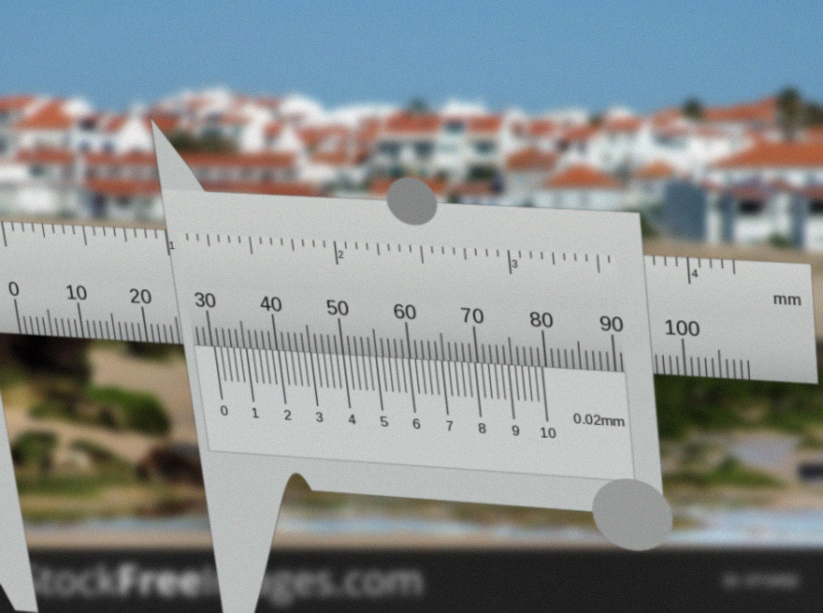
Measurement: 30.4 mm
